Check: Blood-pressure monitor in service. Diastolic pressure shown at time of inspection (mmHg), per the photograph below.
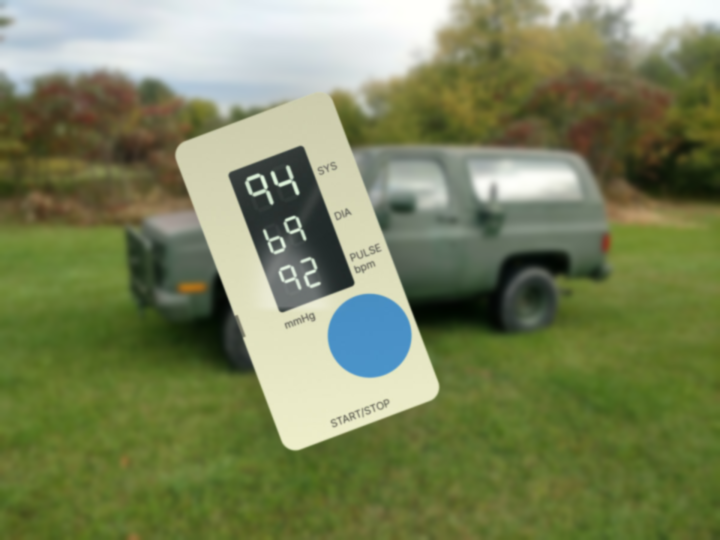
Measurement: 69 mmHg
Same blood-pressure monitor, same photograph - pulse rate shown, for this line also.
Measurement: 92 bpm
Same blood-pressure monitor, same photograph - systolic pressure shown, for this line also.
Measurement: 94 mmHg
